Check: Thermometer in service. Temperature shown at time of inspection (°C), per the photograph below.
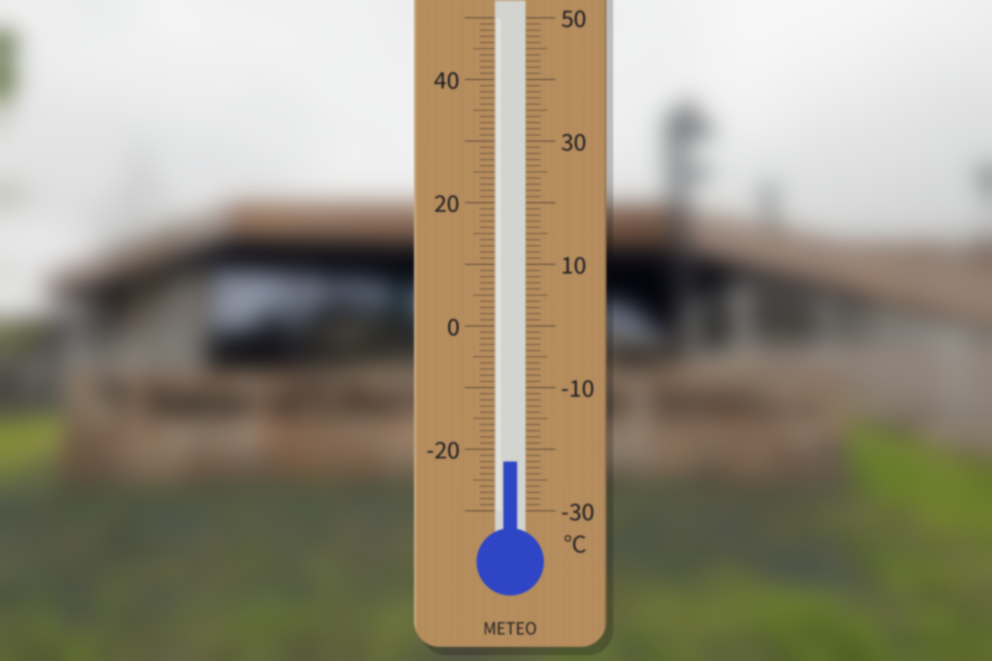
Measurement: -22 °C
